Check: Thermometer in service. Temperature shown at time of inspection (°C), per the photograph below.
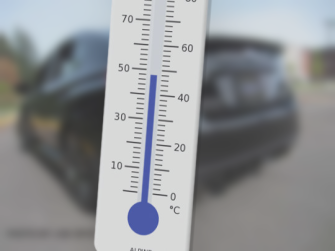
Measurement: 48 °C
